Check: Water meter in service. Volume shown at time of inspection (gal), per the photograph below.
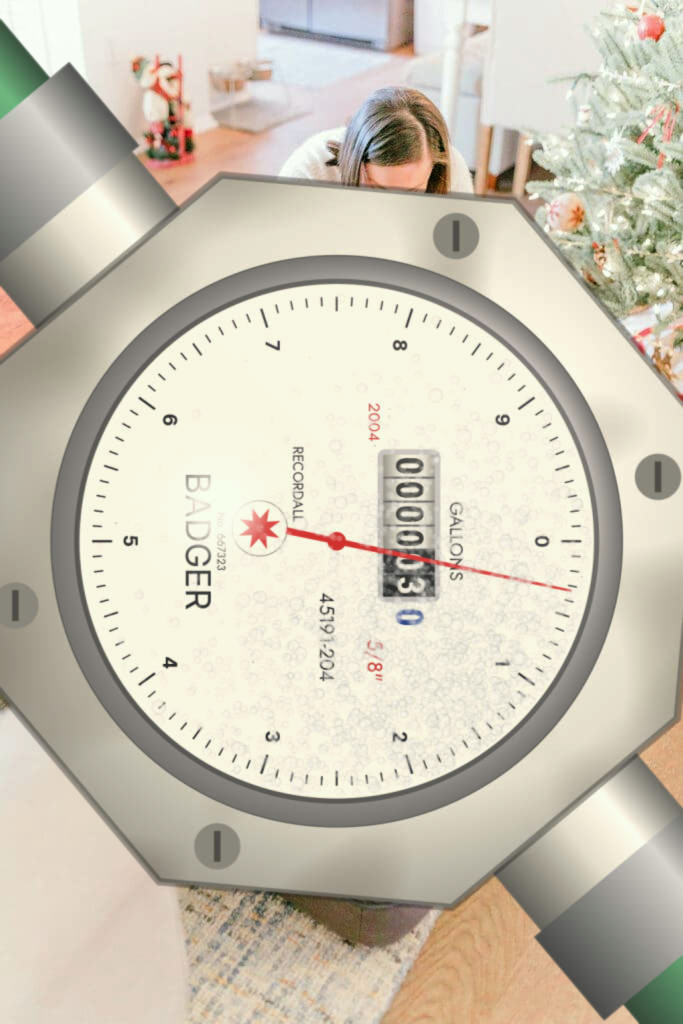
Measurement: 30.3 gal
